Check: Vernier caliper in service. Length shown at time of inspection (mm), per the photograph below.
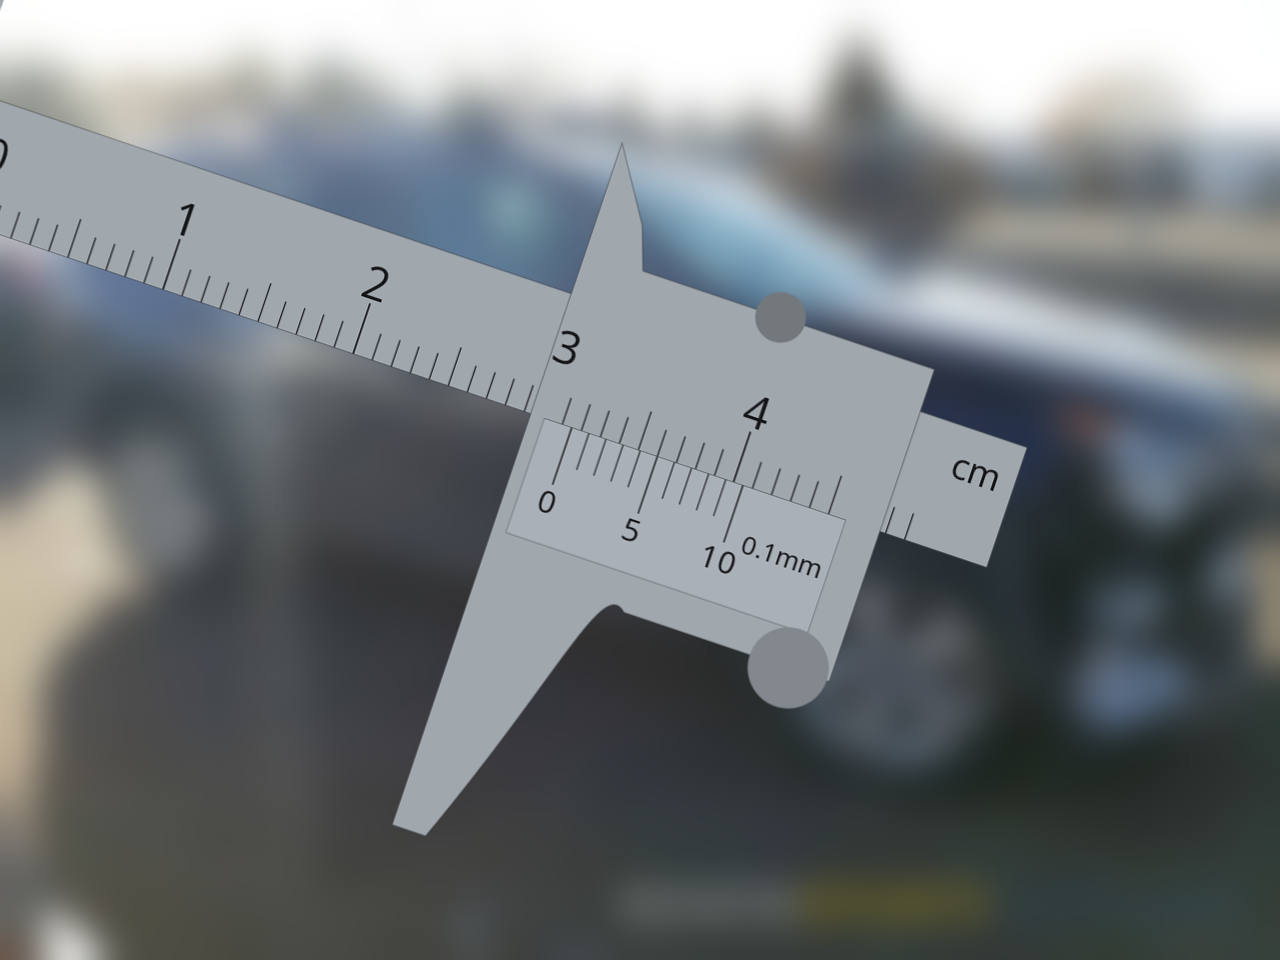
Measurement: 31.5 mm
